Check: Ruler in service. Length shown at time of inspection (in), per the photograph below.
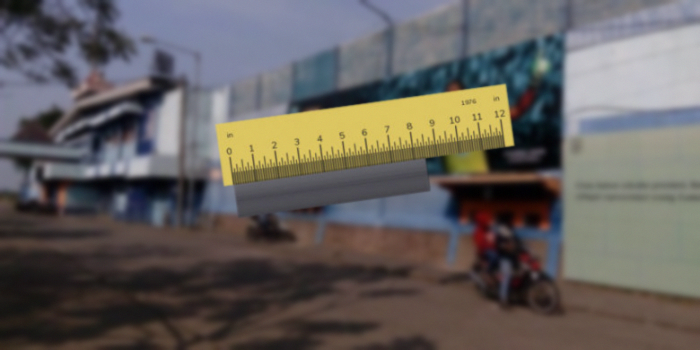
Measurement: 8.5 in
